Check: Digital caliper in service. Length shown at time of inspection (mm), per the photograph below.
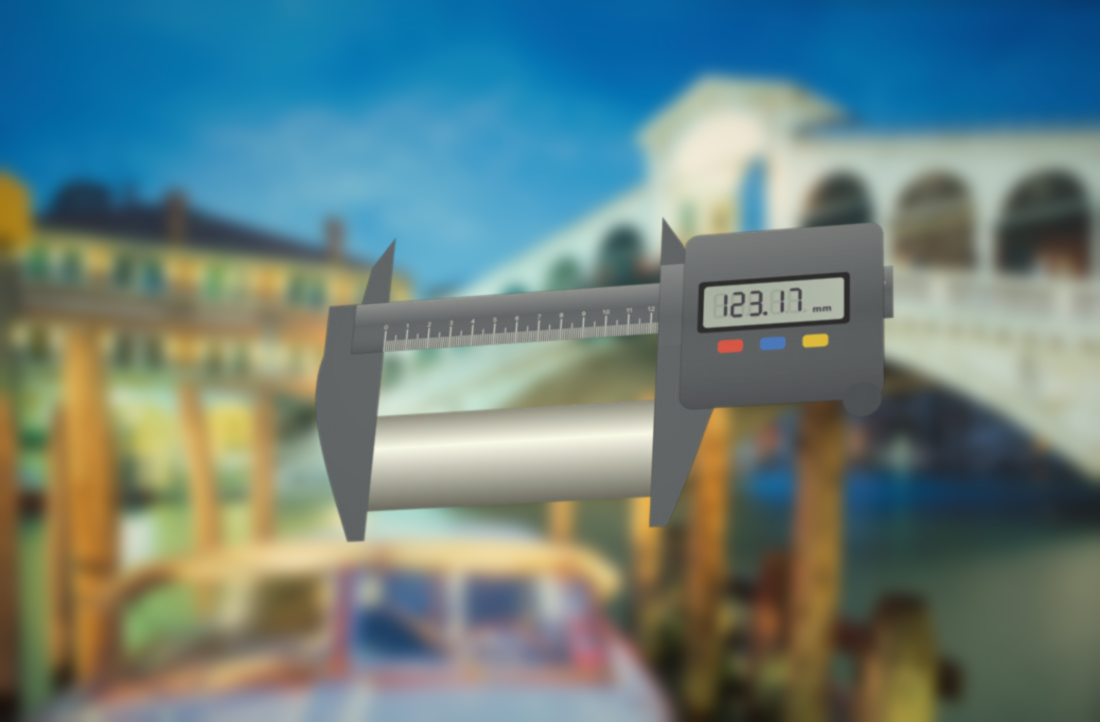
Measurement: 123.17 mm
